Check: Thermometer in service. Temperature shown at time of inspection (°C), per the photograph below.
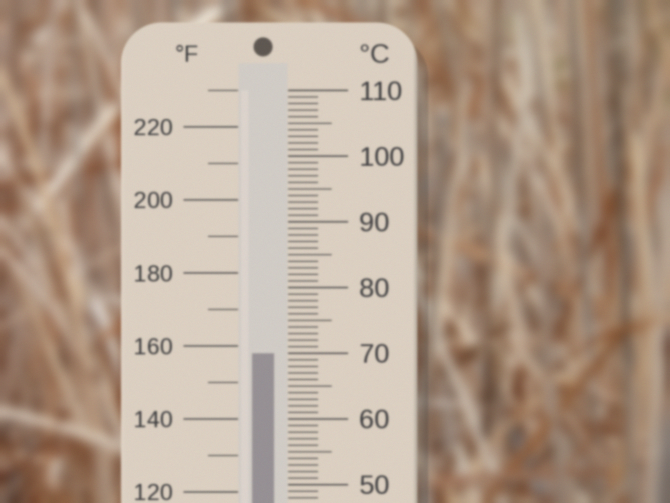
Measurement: 70 °C
